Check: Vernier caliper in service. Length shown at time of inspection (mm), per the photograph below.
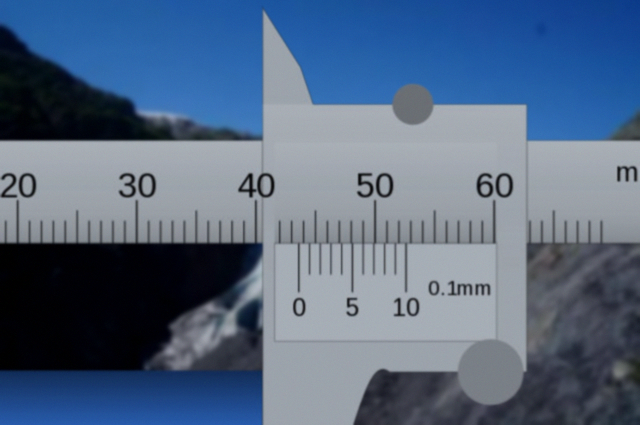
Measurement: 43.6 mm
